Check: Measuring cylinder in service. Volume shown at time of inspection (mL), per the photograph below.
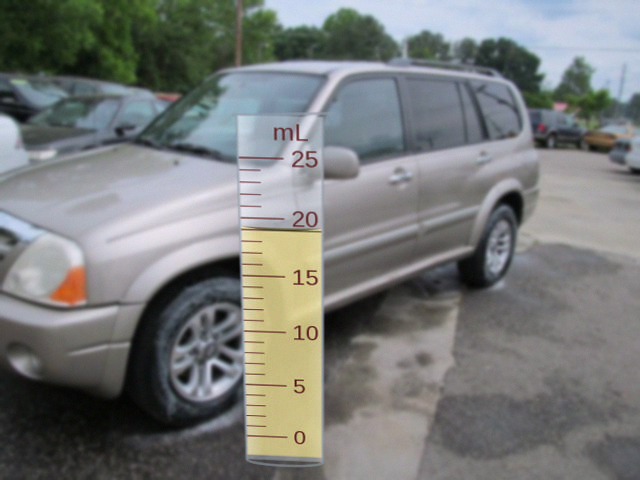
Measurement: 19 mL
